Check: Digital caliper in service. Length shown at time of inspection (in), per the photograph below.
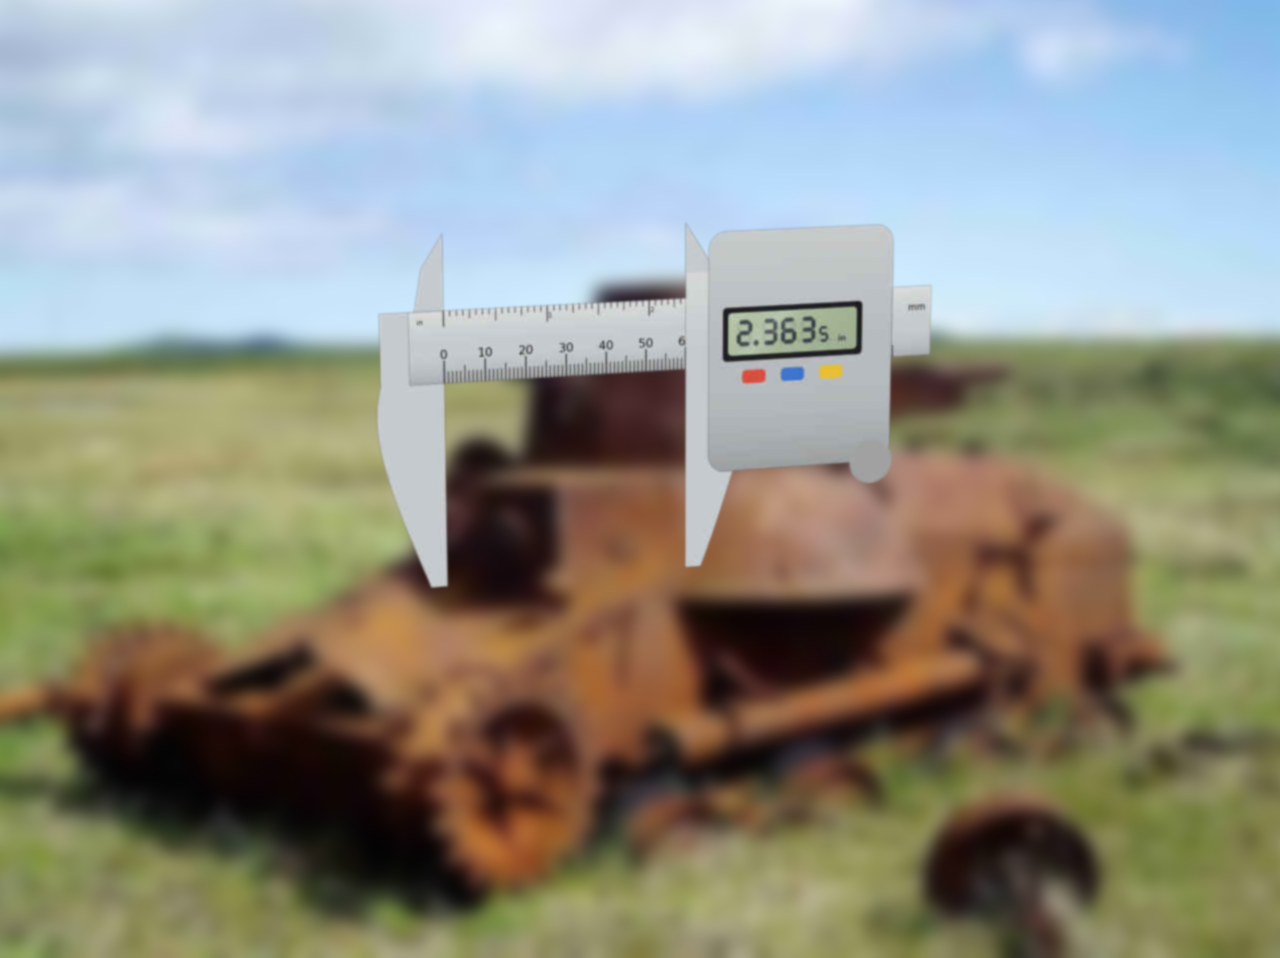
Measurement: 2.3635 in
